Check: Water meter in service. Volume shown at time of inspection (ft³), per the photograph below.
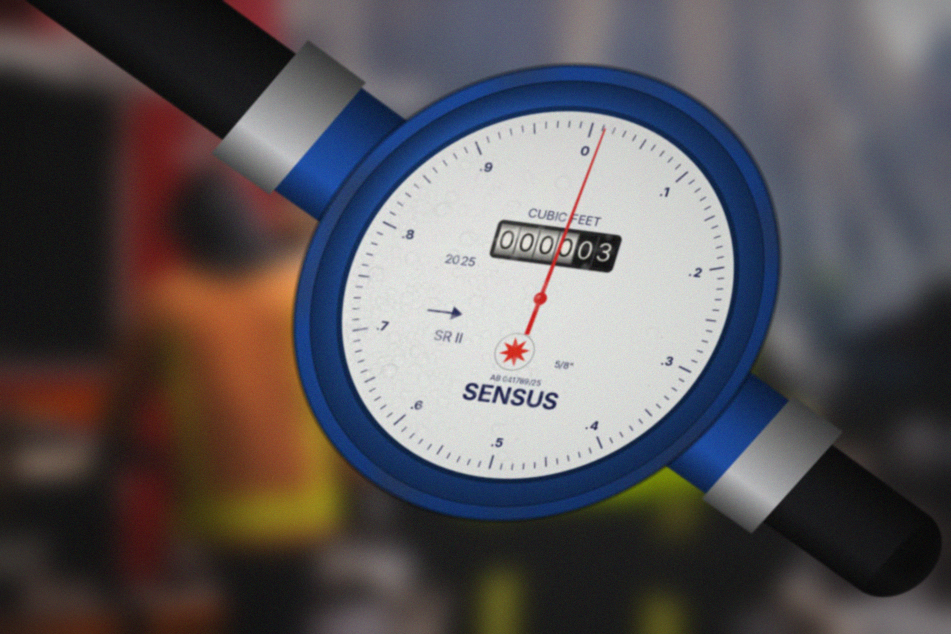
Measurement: 3.01 ft³
